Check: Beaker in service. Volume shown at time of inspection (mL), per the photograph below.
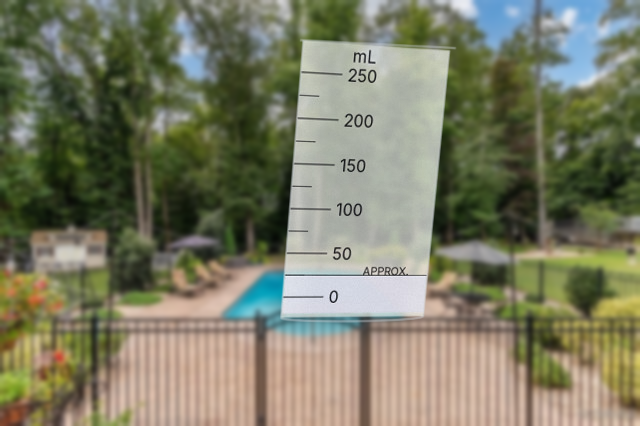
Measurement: 25 mL
